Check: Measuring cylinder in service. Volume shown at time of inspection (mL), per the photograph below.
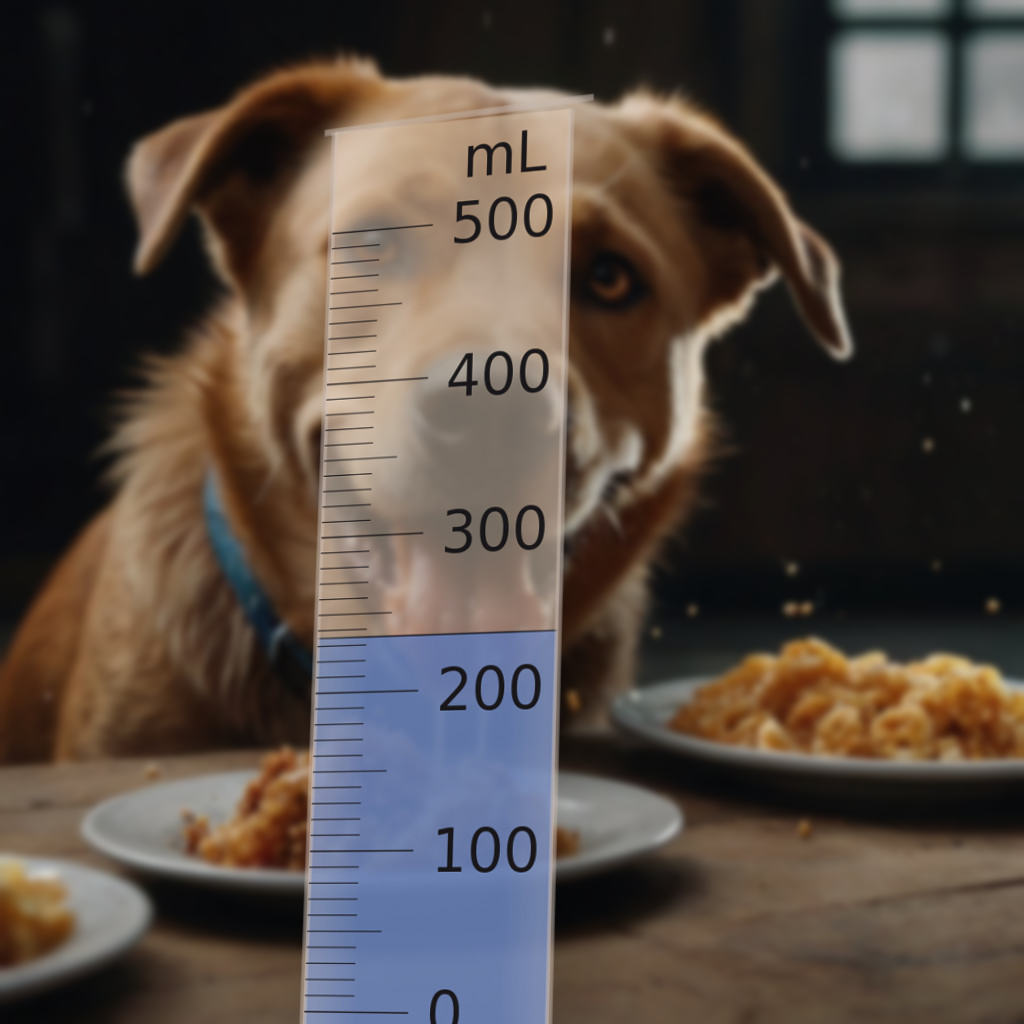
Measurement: 235 mL
